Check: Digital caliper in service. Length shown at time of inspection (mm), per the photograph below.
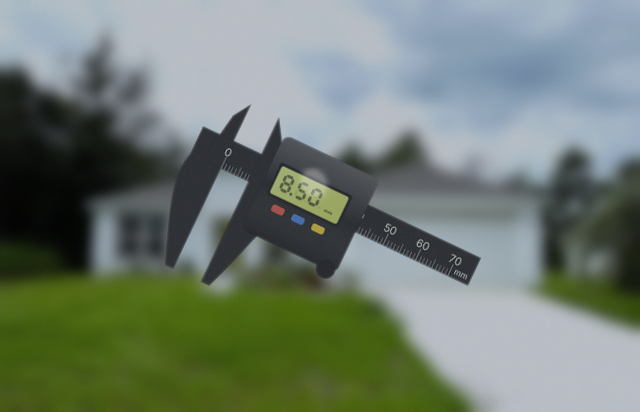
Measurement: 8.50 mm
